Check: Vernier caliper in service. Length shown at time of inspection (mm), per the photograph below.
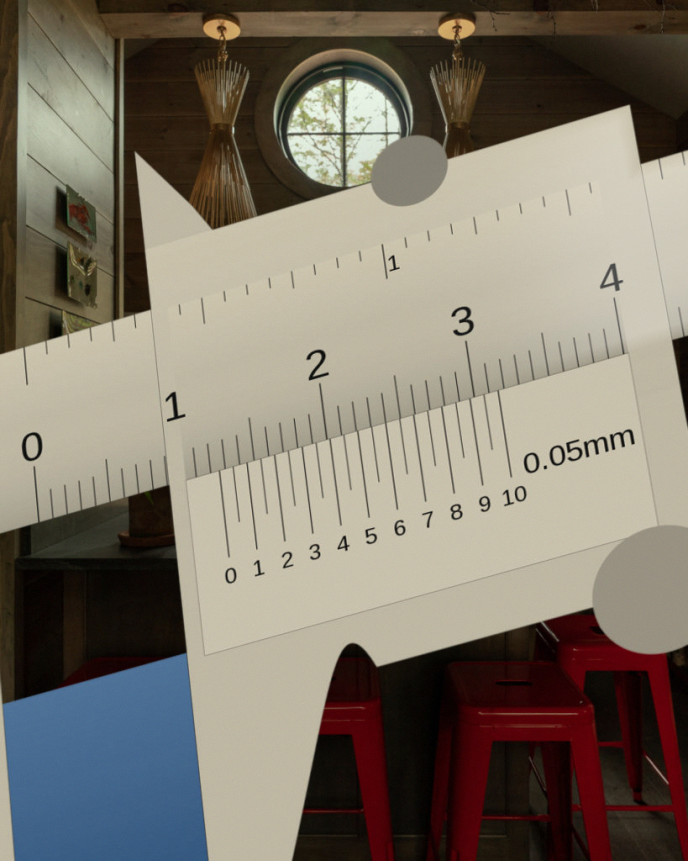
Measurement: 12.6 mm
